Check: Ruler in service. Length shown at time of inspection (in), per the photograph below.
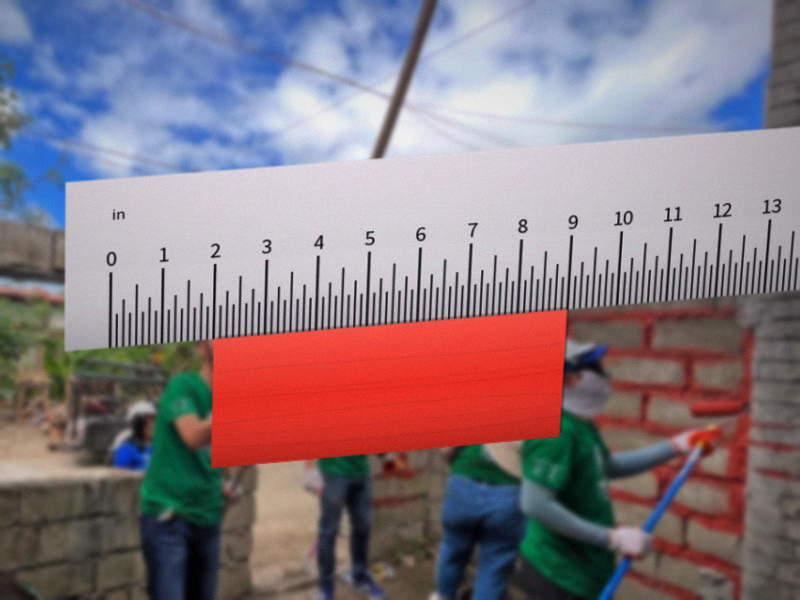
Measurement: 7 in
